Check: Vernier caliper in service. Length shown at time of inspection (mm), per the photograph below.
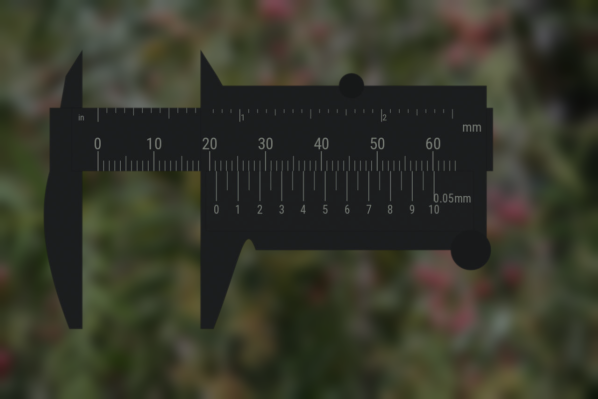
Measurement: 21.2 mm
